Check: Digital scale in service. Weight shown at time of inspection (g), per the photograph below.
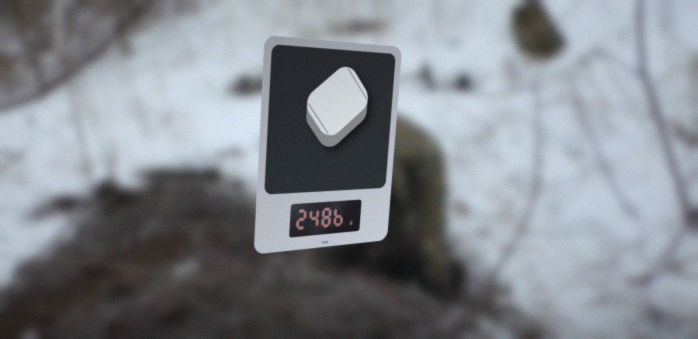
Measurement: 2486 g
